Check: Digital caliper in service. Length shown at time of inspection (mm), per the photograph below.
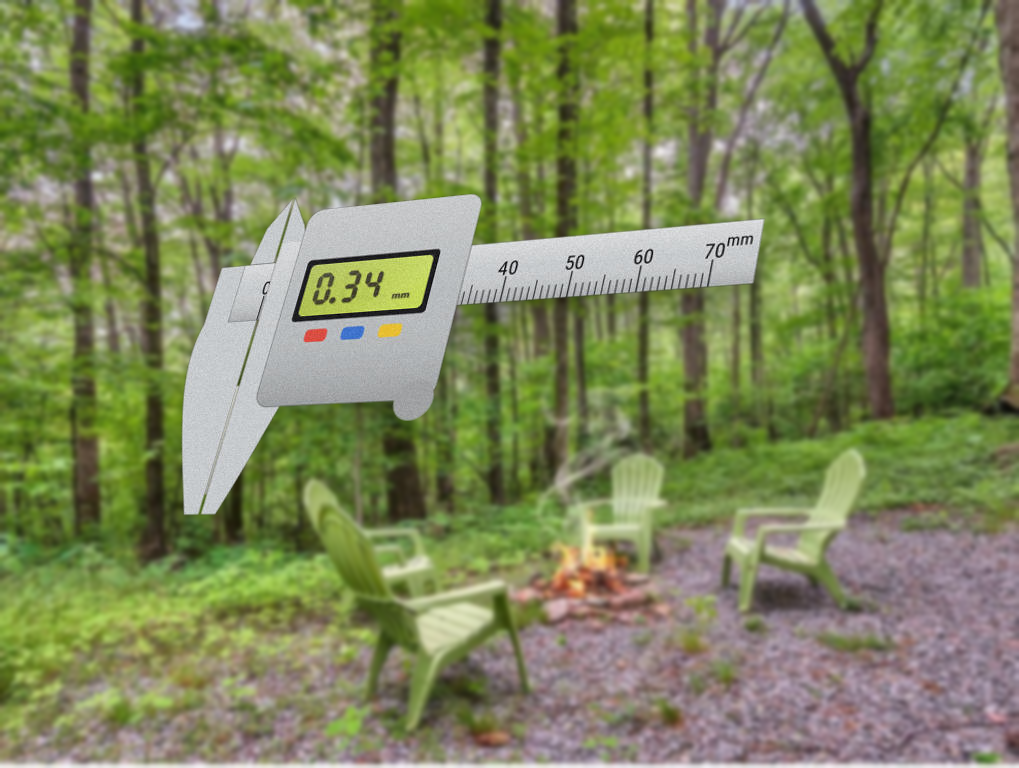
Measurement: 0.34 mm
